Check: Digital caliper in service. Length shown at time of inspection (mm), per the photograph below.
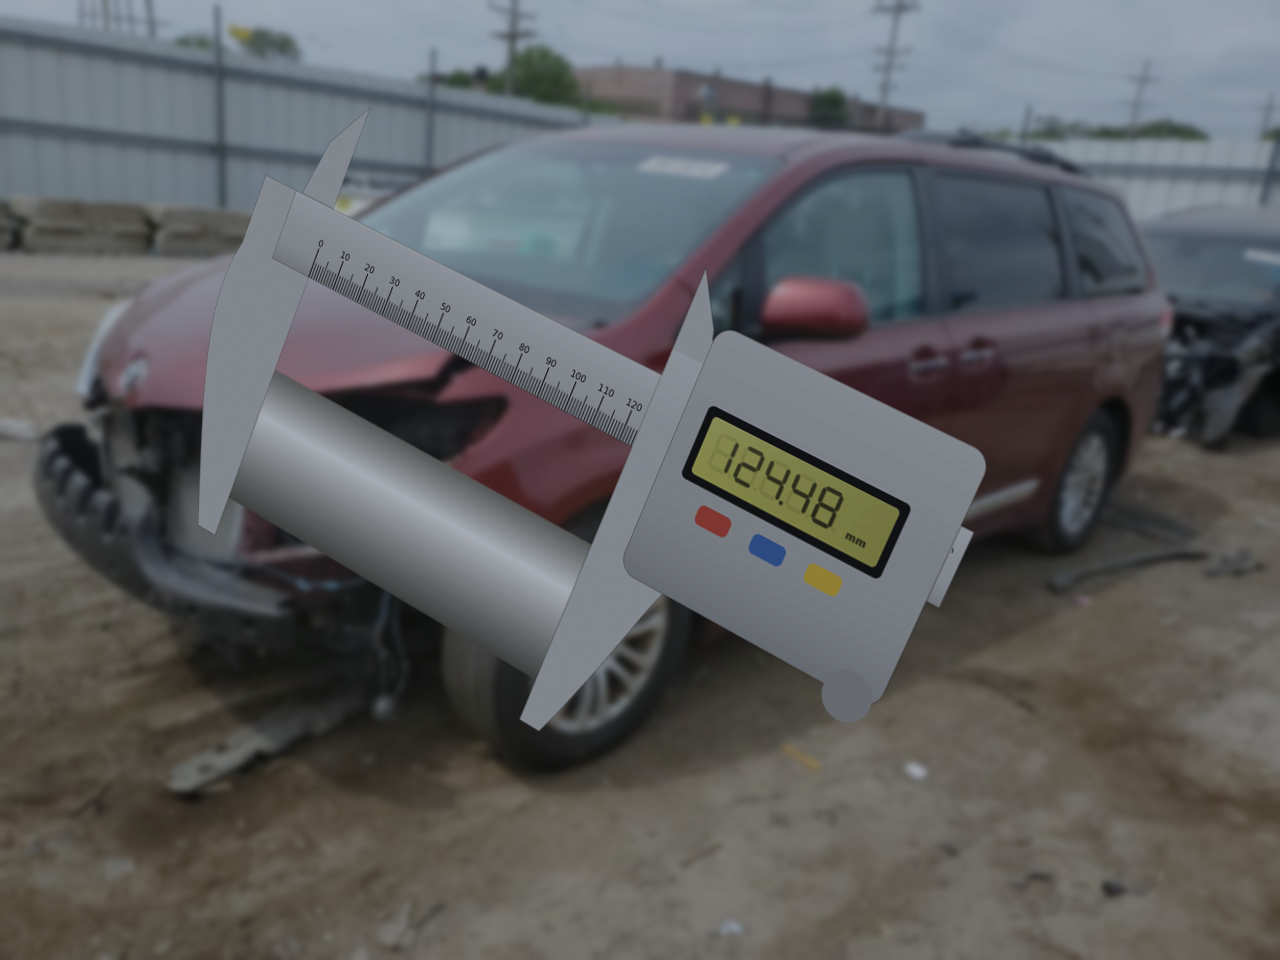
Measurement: 124.48 mm
